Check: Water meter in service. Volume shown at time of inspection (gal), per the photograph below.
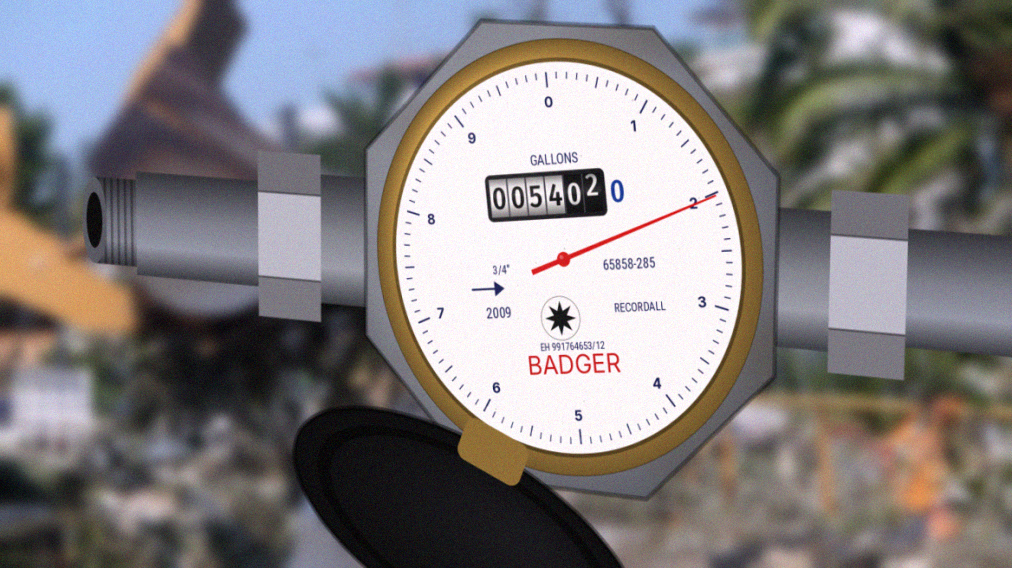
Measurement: 54022.0 gal
